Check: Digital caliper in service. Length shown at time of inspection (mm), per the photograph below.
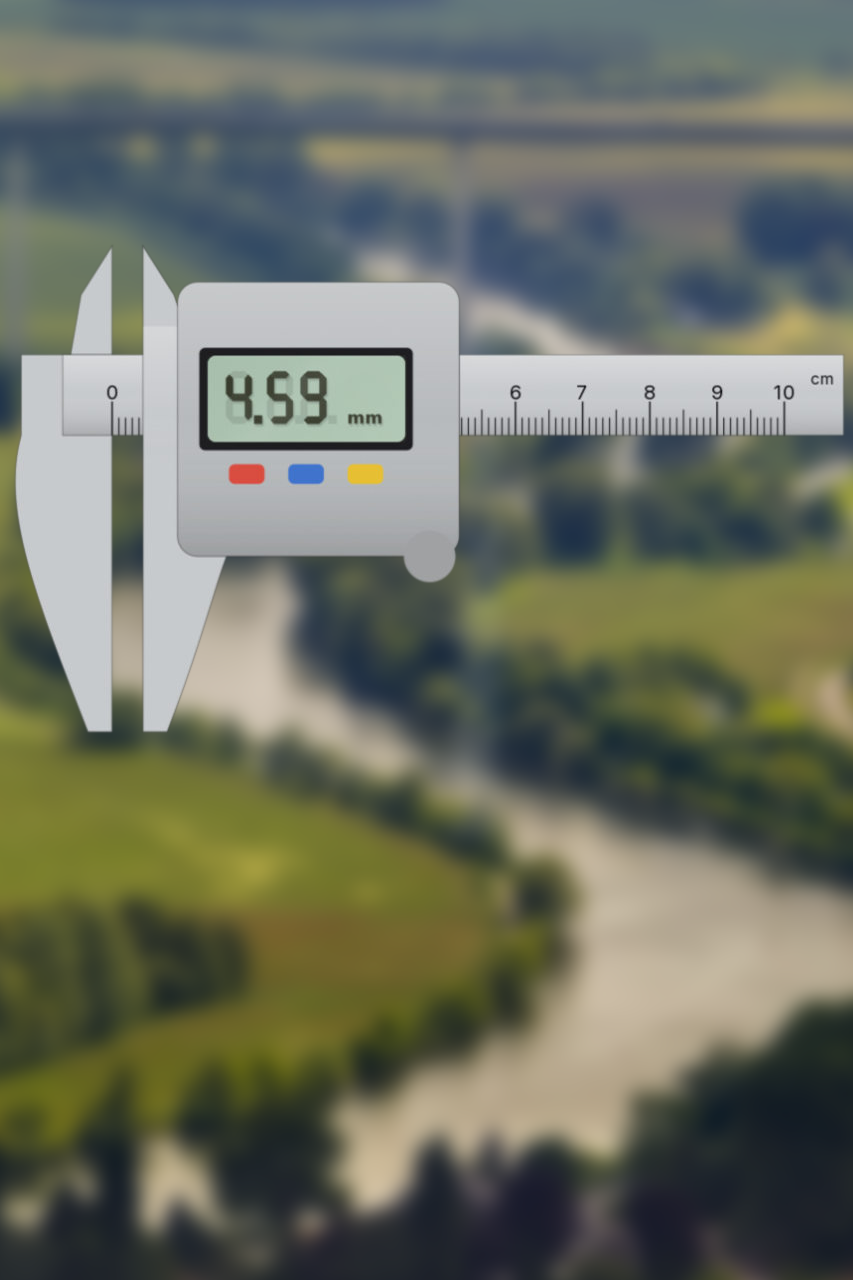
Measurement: 4.59 mm
